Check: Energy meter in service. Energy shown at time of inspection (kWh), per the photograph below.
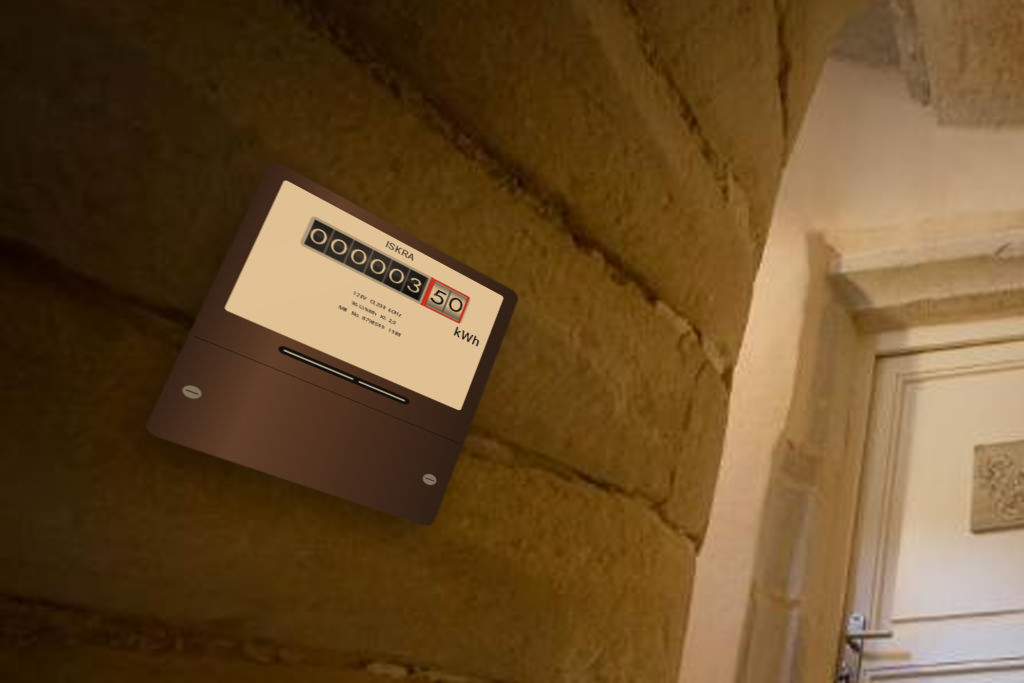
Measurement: 3.50 kWh
